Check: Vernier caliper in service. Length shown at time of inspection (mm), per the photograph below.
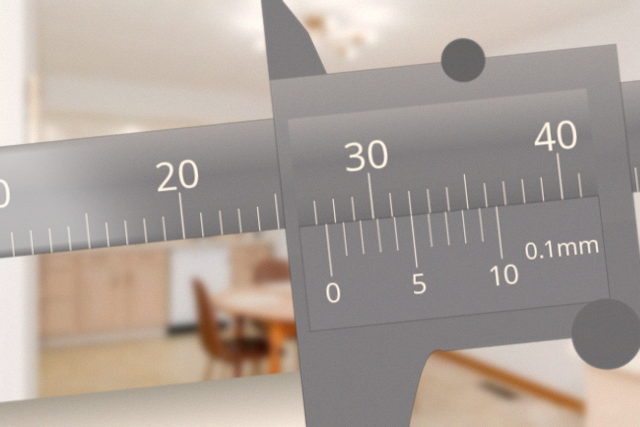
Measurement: 27.5 mm
